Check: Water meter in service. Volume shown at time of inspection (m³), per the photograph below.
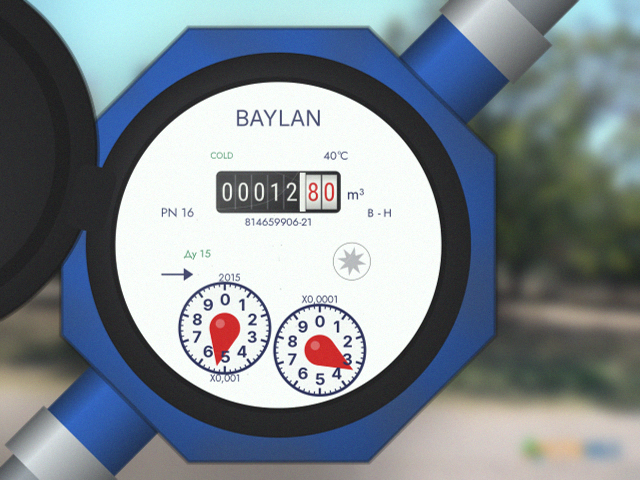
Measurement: 12.8053 m³
